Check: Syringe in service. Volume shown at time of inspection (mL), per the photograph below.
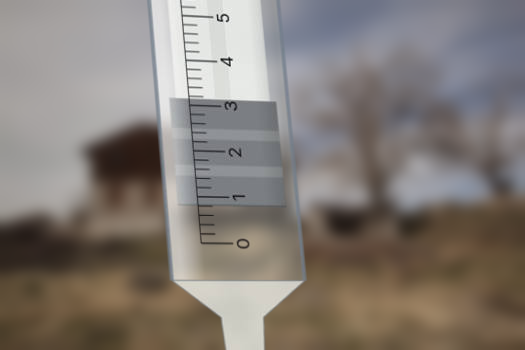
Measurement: 0.8 mL
